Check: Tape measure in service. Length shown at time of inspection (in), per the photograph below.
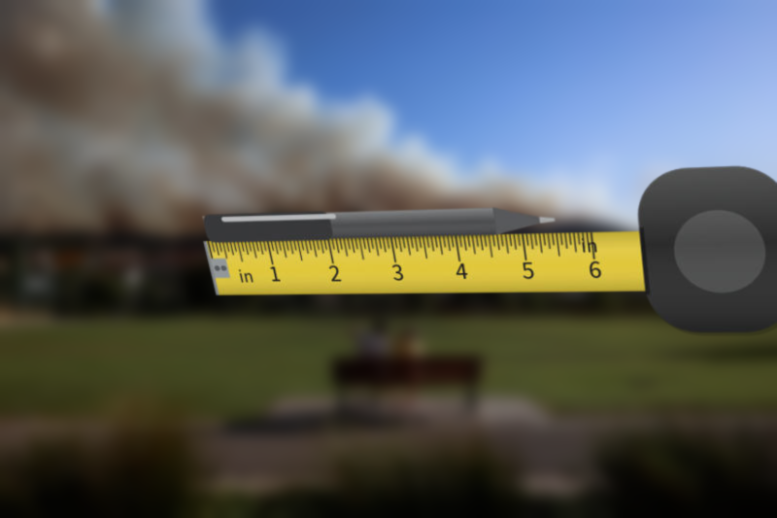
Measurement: 5.5 in
